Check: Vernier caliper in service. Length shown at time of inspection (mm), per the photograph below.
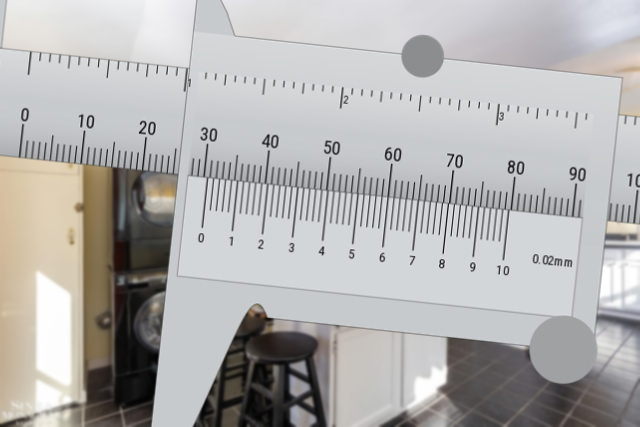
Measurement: 30.6 mm
